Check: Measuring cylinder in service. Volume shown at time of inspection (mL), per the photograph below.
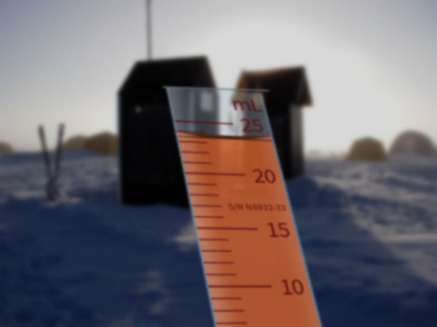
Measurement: 23.5 mL
